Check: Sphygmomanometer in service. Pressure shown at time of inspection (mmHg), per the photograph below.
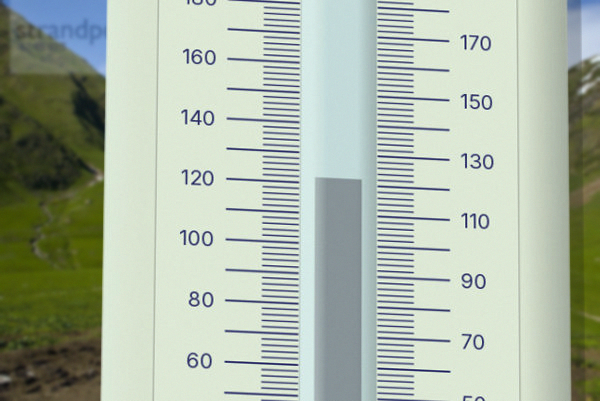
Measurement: 122 mmHg
